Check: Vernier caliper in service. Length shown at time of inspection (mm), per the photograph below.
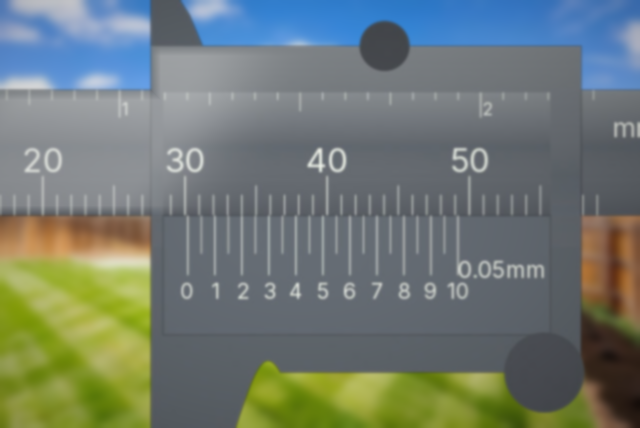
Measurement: 30.2 mm
